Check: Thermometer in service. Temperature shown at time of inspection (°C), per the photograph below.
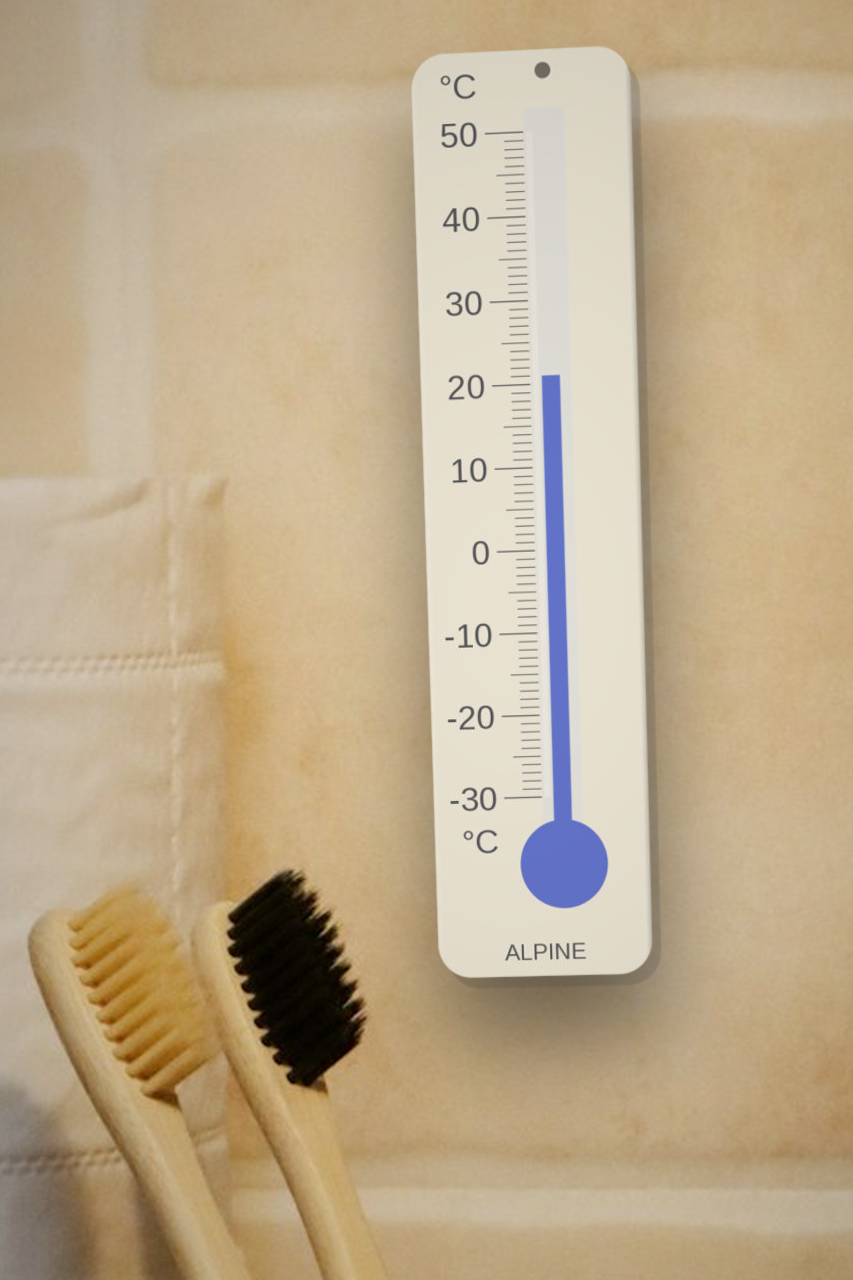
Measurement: 21 °C
